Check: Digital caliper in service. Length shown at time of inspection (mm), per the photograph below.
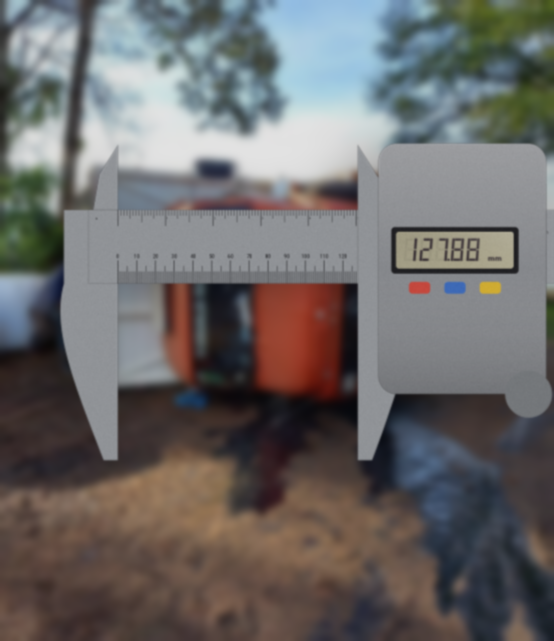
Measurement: 127.88 mm
